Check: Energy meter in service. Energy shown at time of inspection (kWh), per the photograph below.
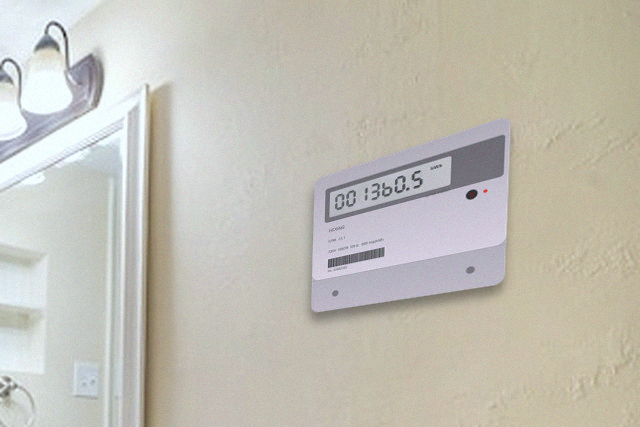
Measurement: 1360.5 kWh
